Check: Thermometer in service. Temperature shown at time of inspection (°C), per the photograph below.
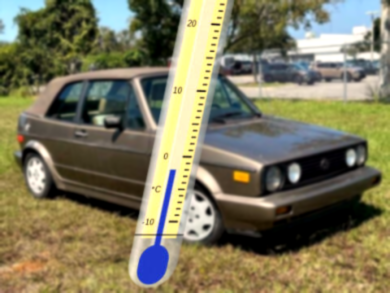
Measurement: -2 °C
